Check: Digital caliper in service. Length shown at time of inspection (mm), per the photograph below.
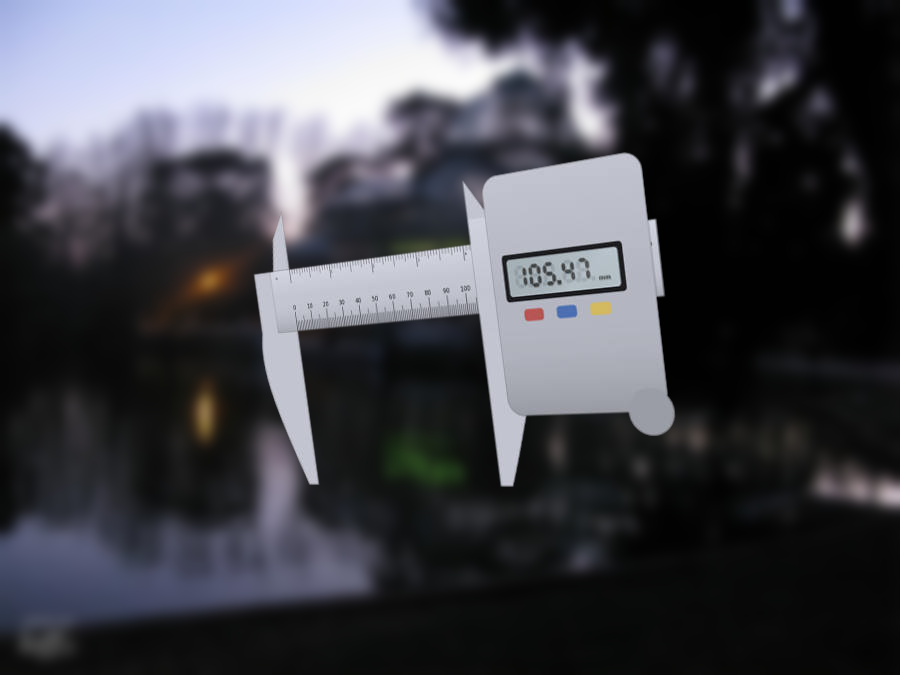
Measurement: 105.47 mm
